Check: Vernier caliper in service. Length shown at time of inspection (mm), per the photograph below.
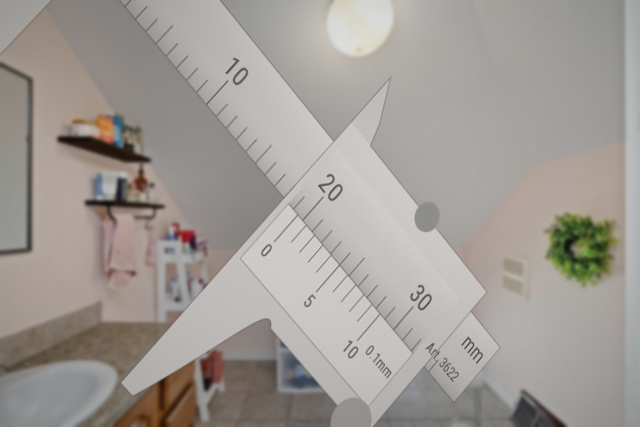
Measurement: 19.5 mm
